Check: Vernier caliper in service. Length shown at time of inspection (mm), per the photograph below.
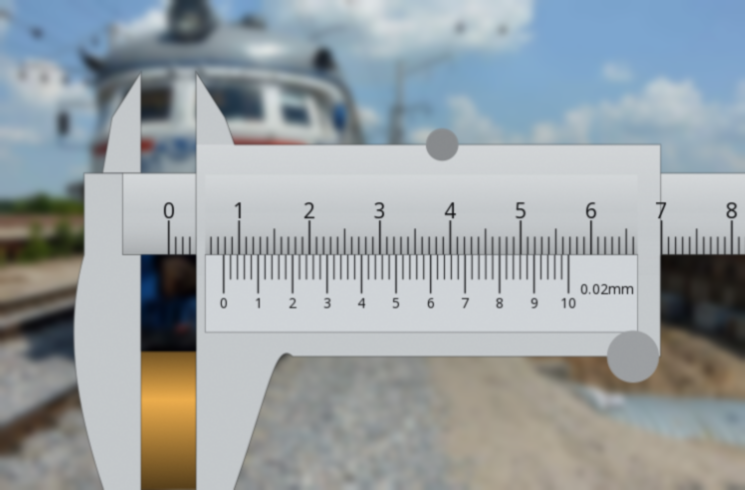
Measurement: 7.8 mm
